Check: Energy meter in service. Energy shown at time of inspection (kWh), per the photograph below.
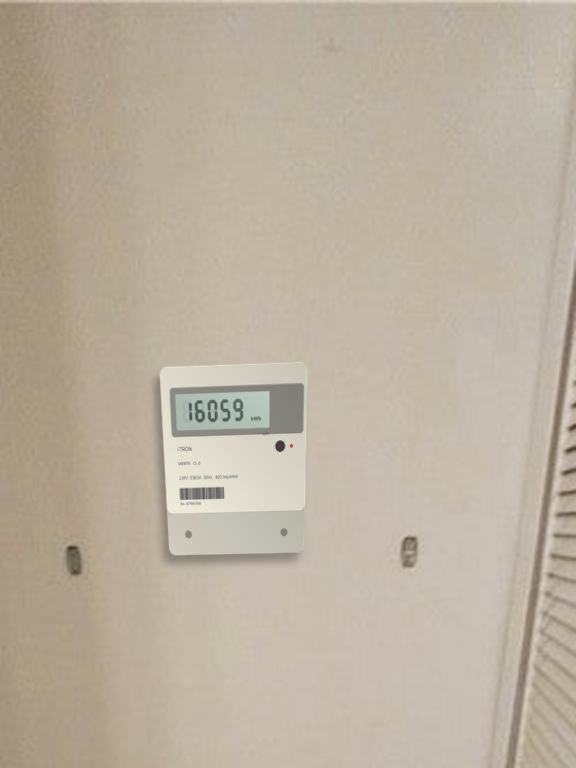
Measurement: 16059 kWh
